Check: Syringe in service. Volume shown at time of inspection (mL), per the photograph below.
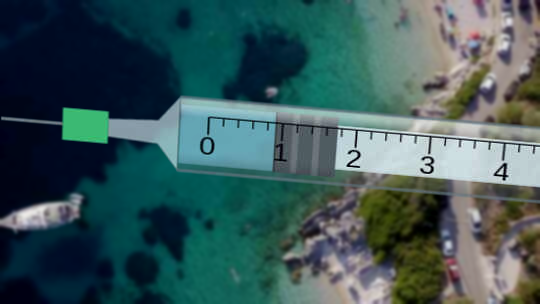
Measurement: 0.9 mL
